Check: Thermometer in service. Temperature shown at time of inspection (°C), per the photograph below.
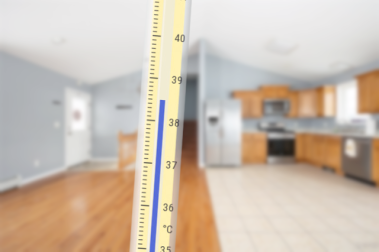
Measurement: 38.5 °C
